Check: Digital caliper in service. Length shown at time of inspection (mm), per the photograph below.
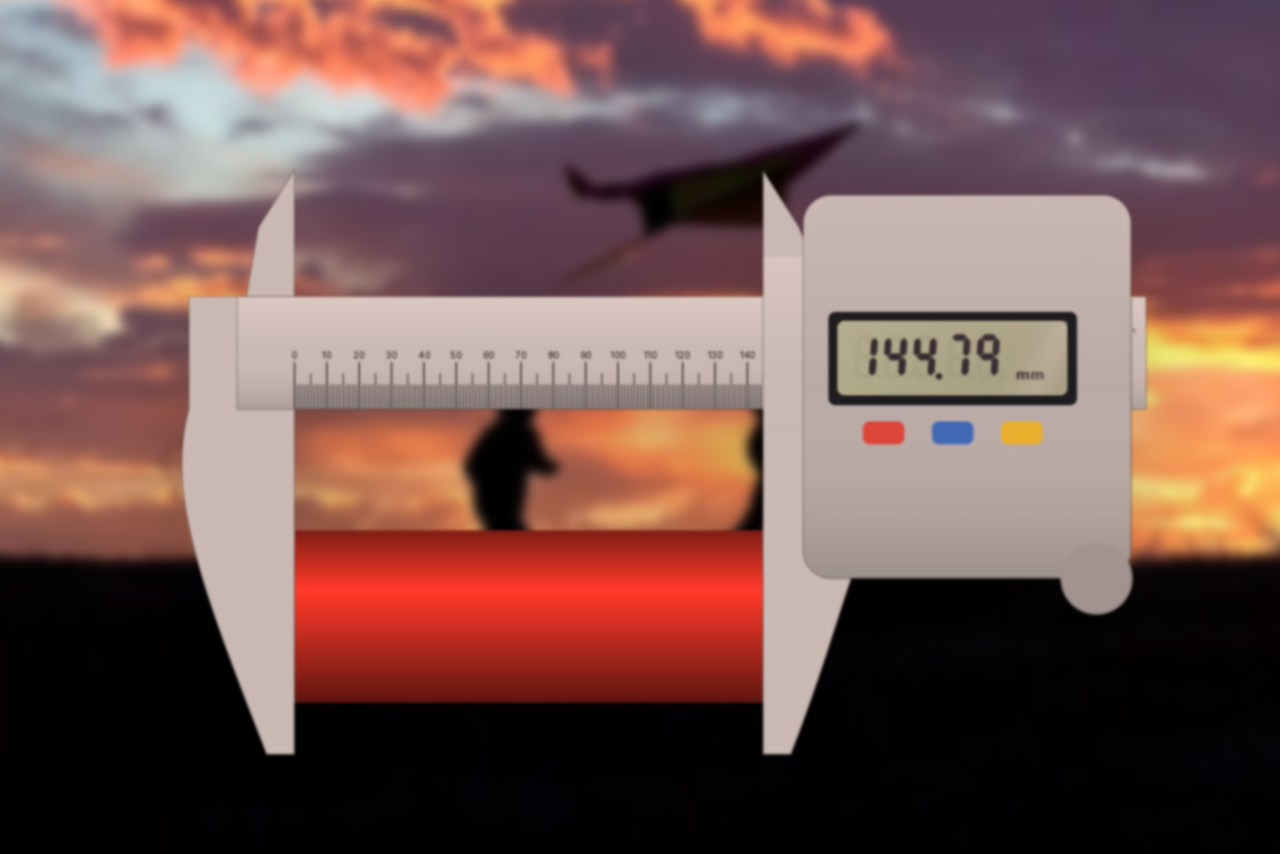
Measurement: 144.79 mm
